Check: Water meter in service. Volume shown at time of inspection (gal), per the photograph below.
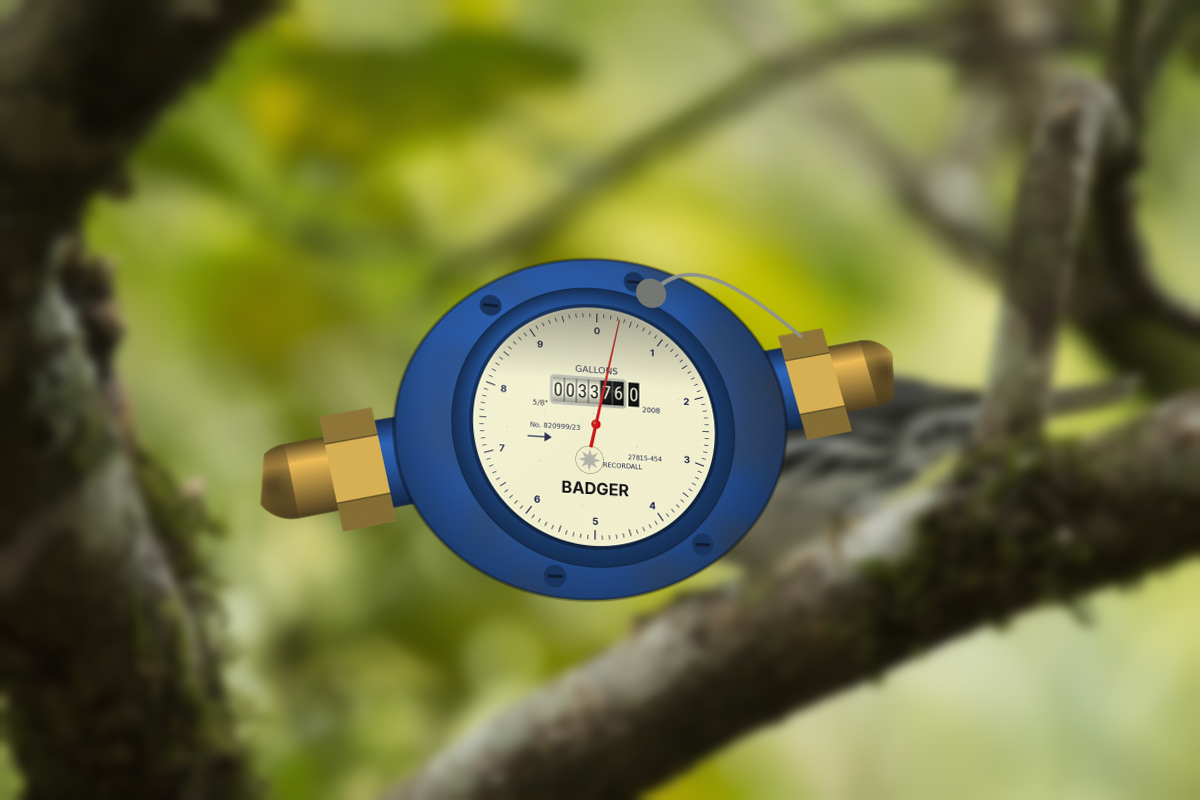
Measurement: 33760.3 gal
